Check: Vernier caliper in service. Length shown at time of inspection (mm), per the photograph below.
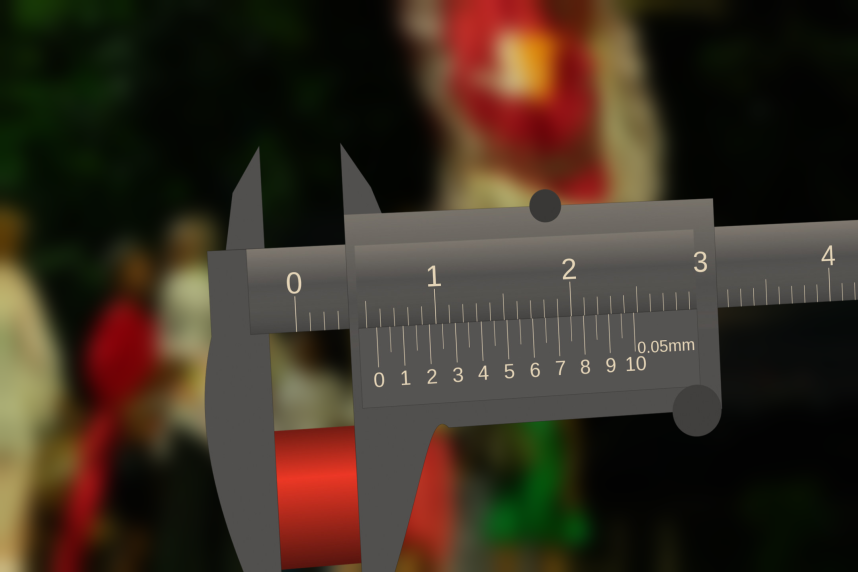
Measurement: 5.7 mm
